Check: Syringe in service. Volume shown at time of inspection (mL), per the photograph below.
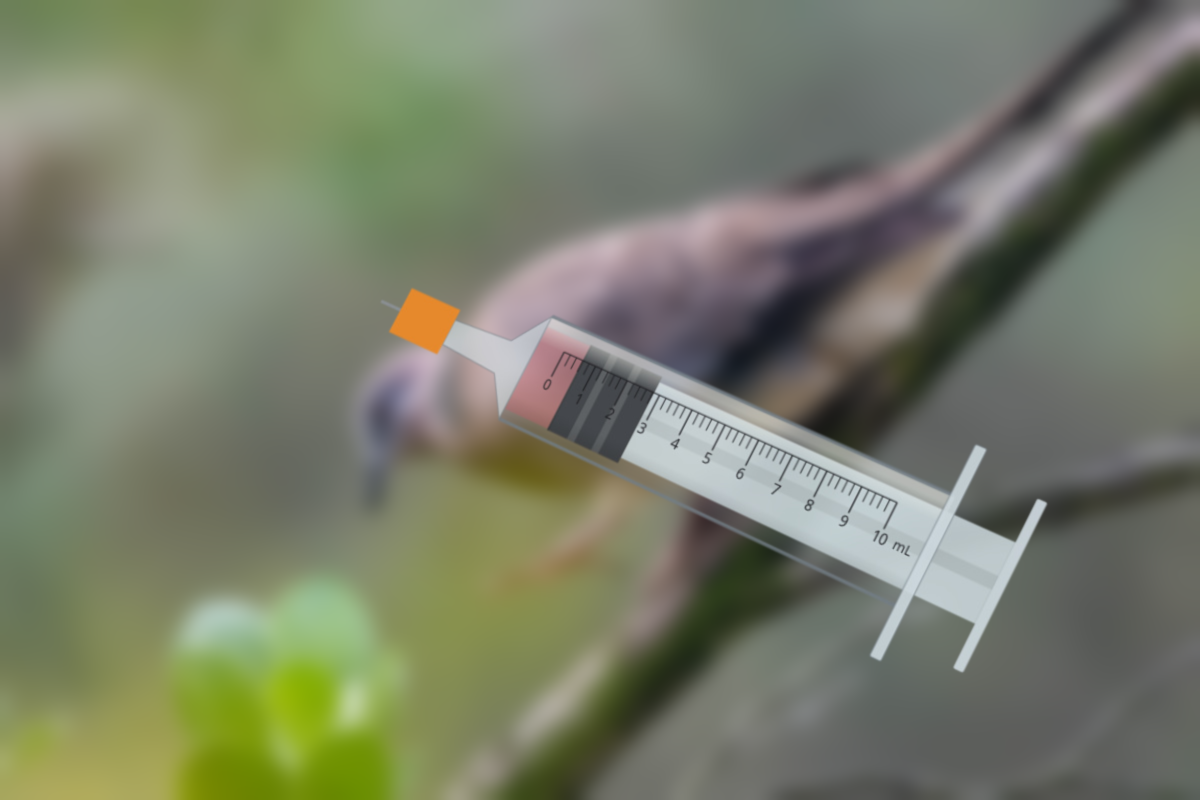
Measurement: 0.6 mL
